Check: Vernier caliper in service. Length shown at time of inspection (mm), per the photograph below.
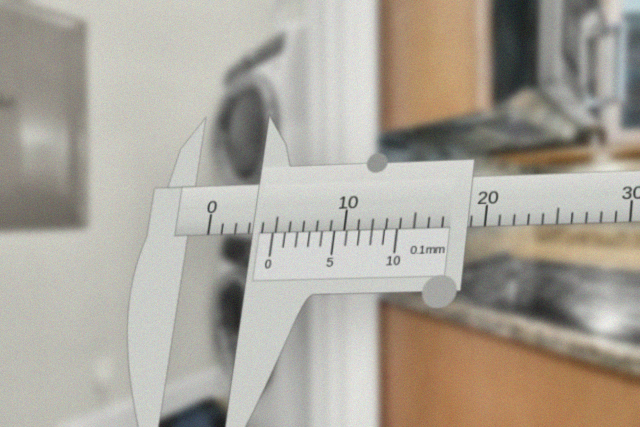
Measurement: 4.8 mm
